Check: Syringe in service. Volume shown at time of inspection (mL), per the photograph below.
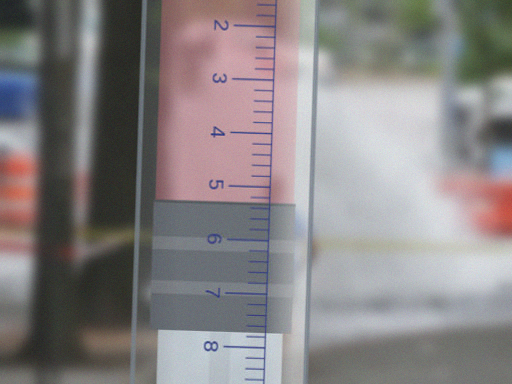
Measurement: 5.3 mL
